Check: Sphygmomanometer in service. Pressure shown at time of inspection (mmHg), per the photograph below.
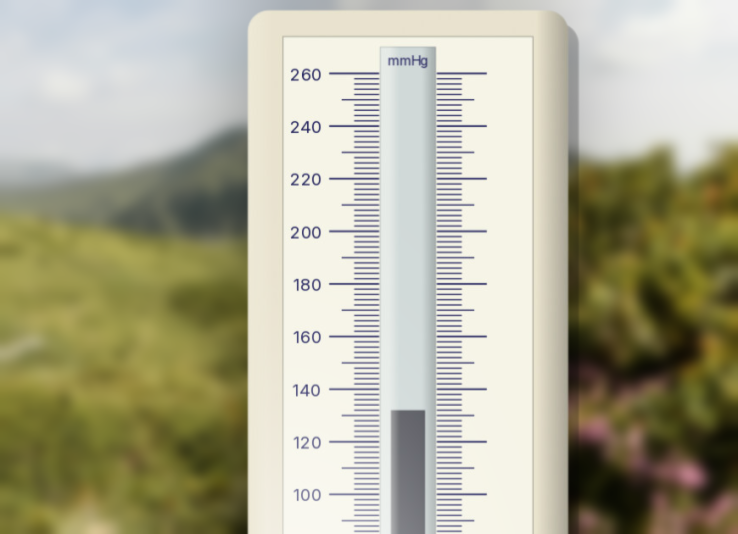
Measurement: 132 mmHg
